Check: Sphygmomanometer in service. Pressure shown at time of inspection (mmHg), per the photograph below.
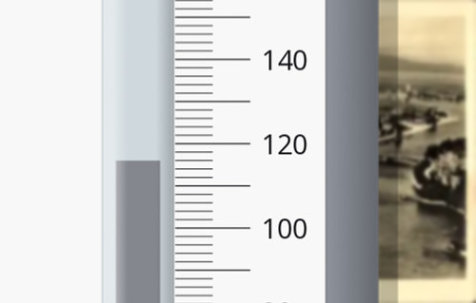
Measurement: 116 mmHg
